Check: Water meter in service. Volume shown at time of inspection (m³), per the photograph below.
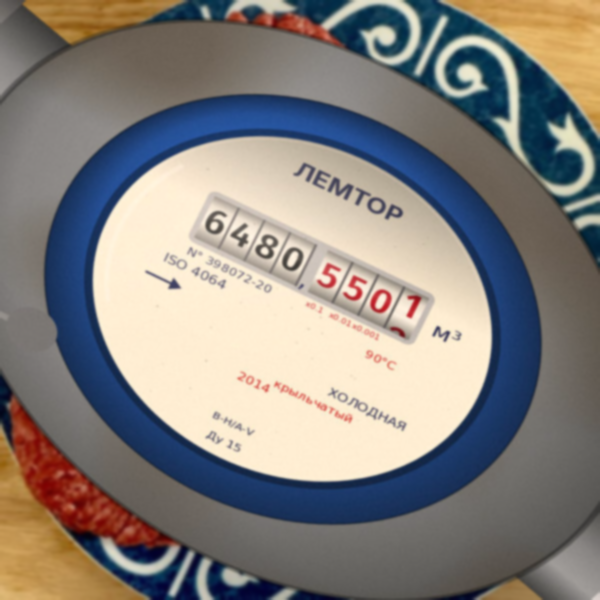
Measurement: 6480.5501 m³
